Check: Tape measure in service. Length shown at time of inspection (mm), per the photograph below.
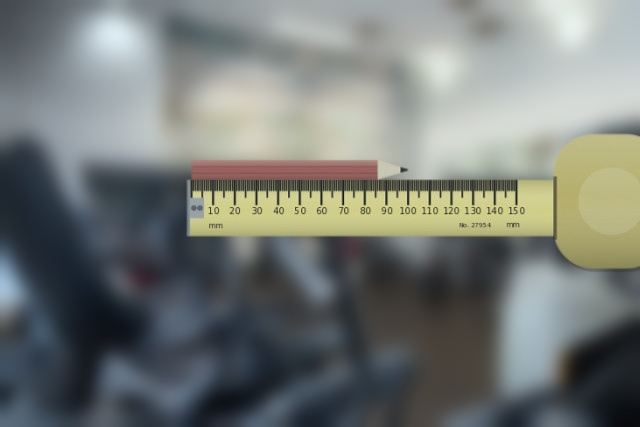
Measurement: 100 mm
